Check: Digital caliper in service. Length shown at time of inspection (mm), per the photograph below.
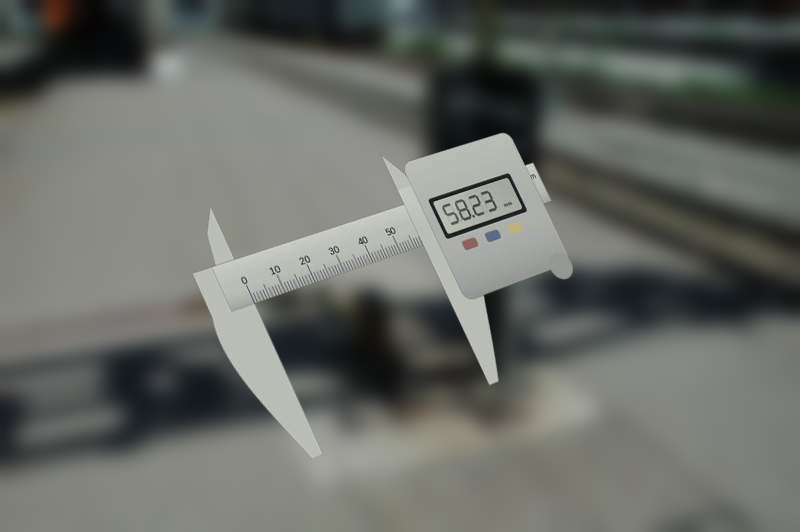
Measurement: 58.23 mm
